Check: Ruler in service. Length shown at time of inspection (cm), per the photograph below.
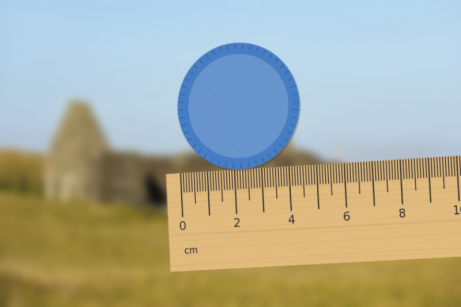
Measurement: 4.5 cm
